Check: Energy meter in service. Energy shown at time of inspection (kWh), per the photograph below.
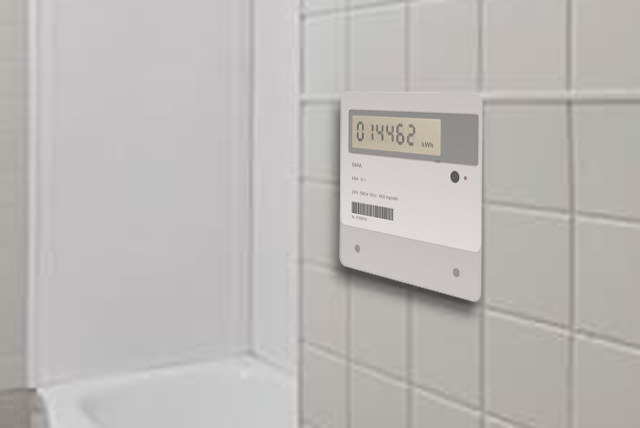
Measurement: 14462 kWh
